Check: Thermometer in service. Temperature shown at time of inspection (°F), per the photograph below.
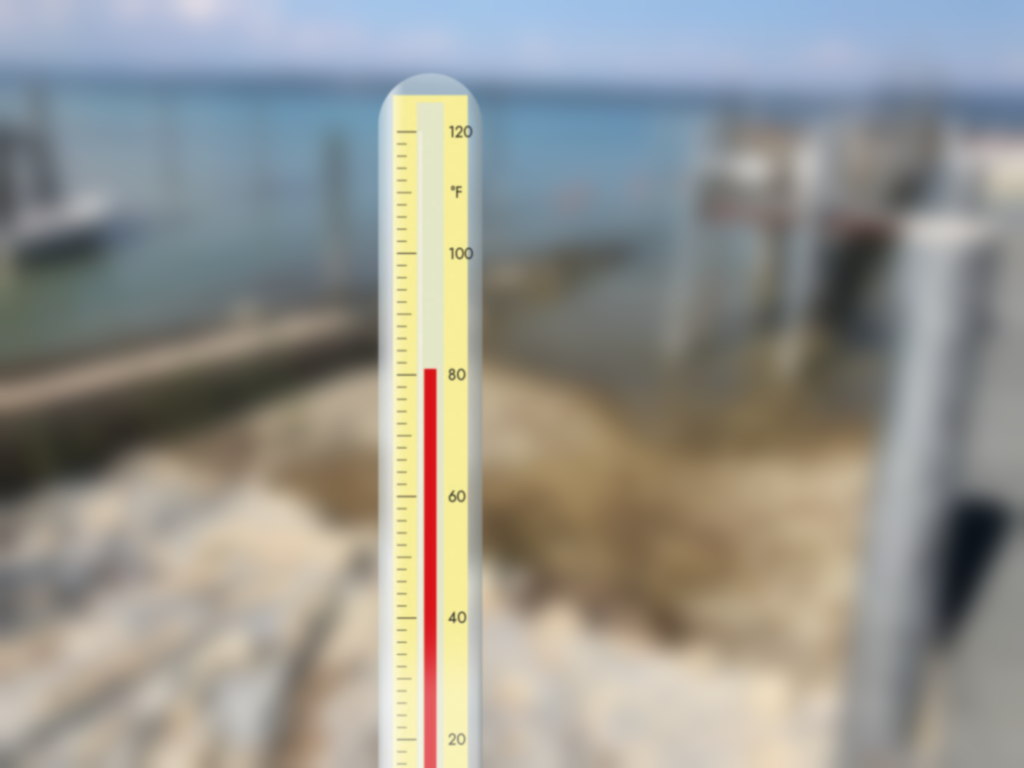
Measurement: 81 °F
